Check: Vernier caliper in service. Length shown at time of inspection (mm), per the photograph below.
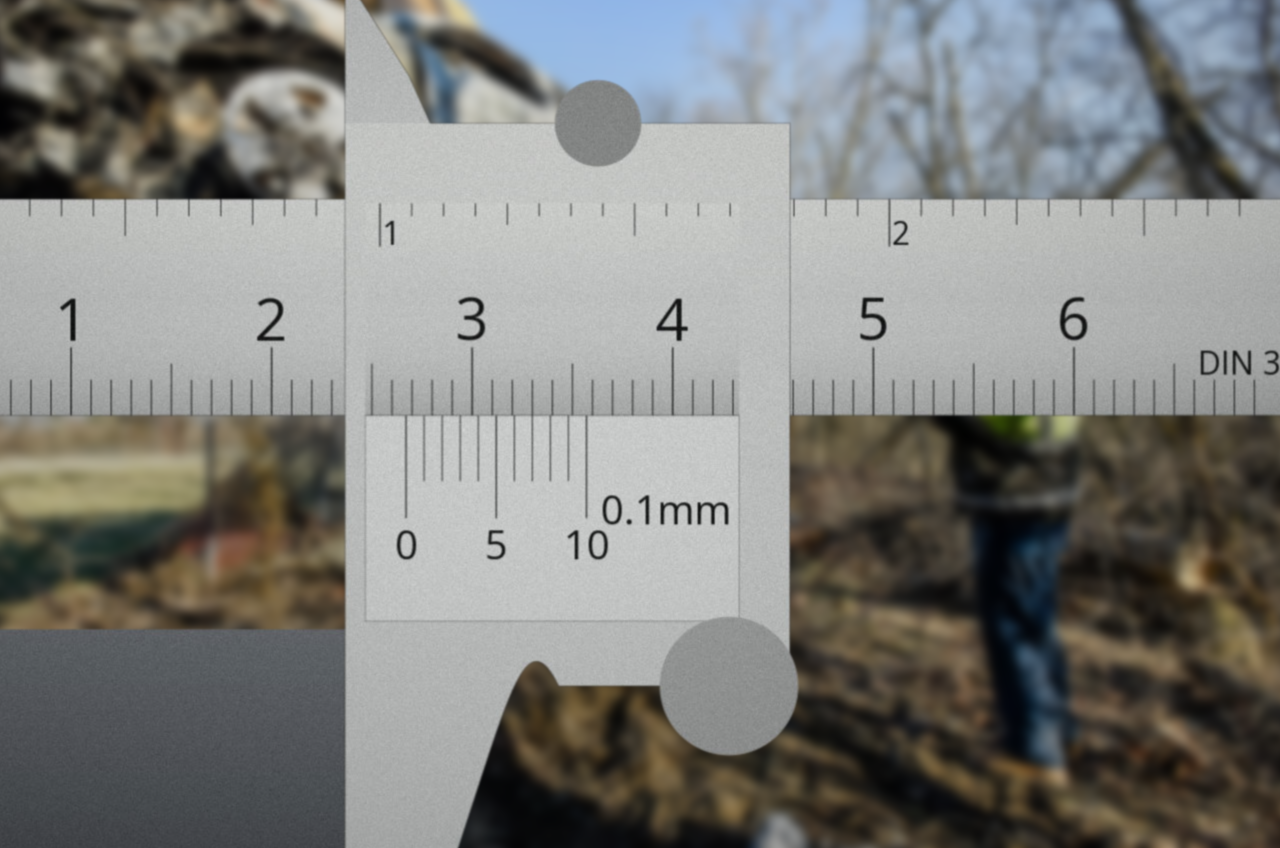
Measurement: 26.7 mm
